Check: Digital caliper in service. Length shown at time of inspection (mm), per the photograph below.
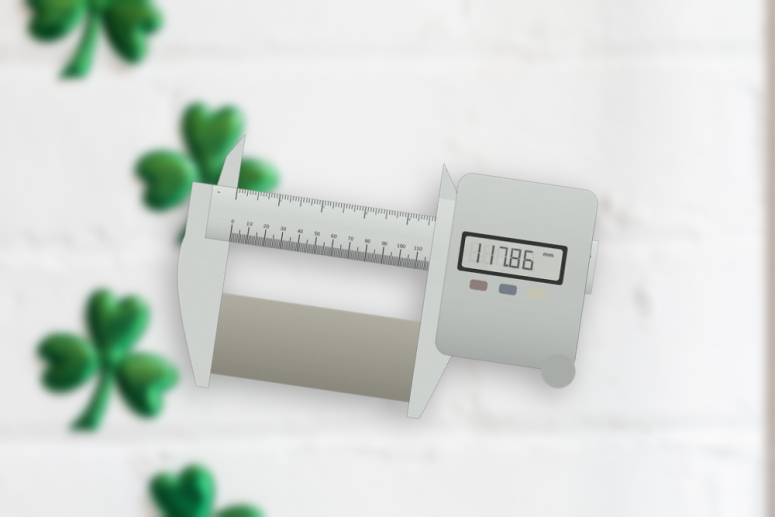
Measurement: 117.86 mm
